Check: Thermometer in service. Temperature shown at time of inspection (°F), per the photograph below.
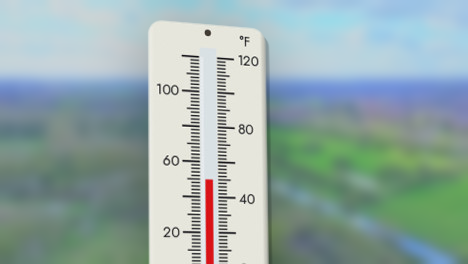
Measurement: 50 °F
